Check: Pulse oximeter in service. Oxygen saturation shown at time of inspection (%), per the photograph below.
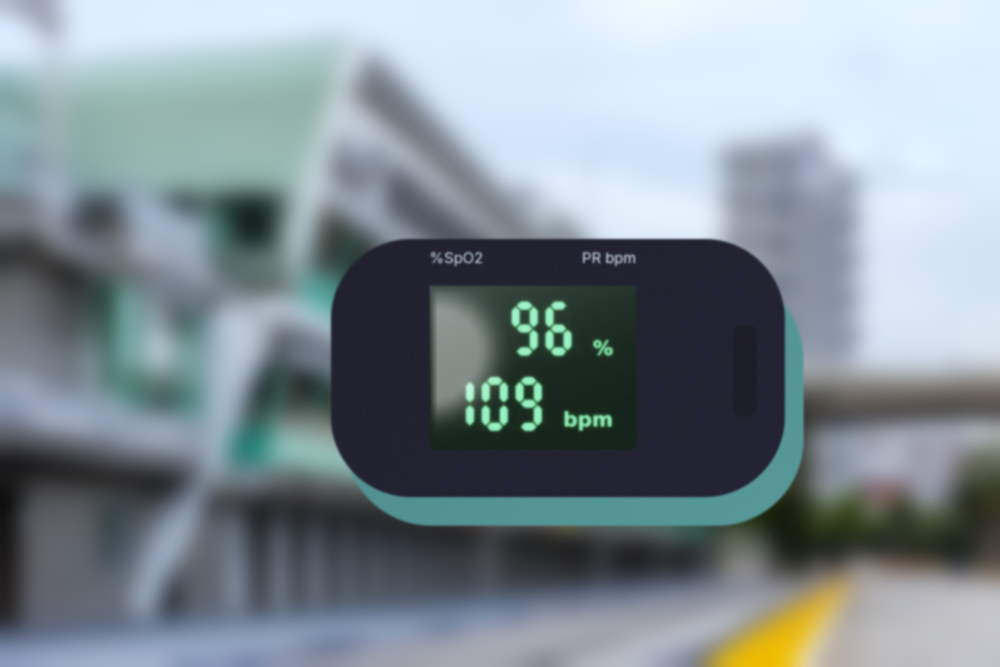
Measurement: 96 %
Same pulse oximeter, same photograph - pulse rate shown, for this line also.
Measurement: 109 bpm
